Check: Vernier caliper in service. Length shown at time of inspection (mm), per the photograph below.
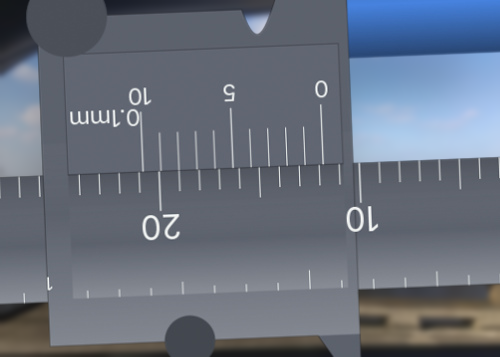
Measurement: 11.8 mm
